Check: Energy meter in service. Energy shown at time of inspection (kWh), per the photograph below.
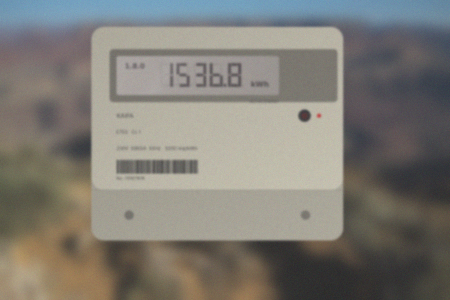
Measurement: 1536.8 kWh
